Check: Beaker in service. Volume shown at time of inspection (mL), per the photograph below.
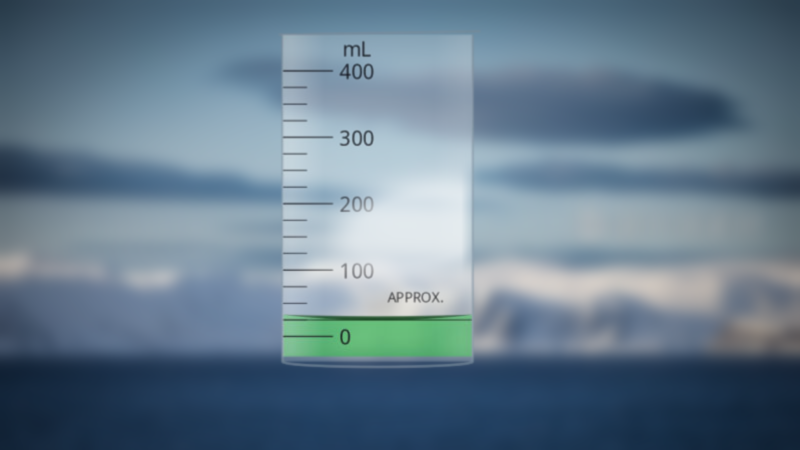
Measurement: 25 mL
